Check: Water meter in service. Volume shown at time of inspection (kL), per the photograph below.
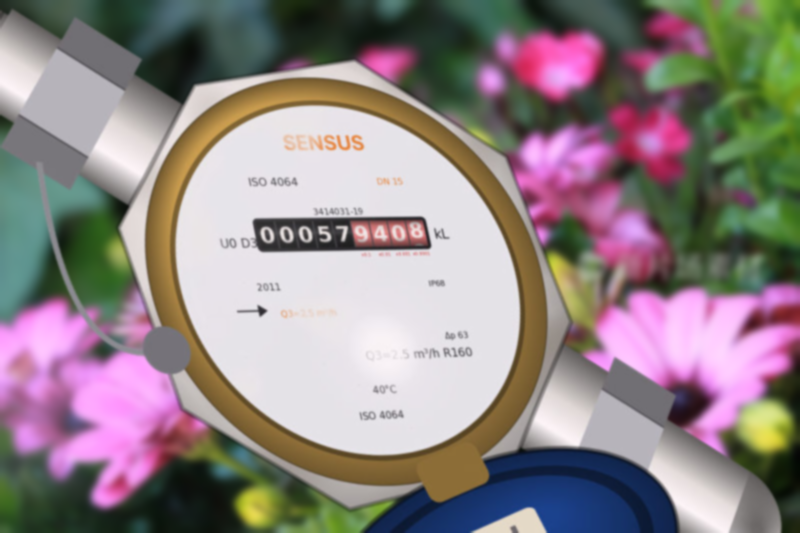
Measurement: 57.9408 kL
